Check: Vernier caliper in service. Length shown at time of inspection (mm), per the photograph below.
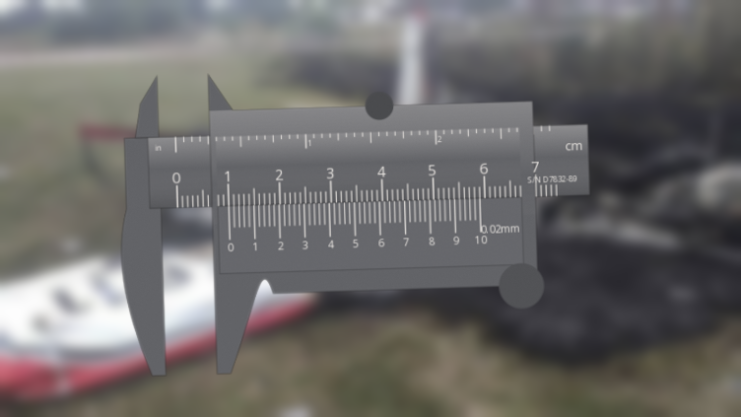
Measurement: 10.0 mm
